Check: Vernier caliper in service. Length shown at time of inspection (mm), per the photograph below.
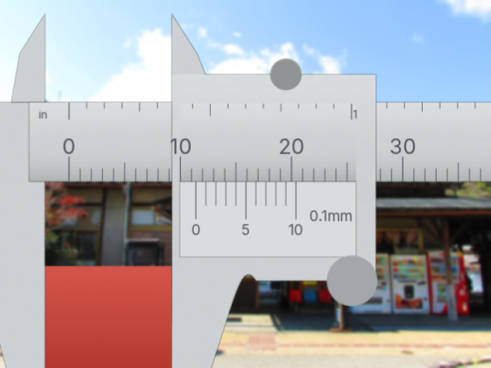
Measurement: 11.4 mm
